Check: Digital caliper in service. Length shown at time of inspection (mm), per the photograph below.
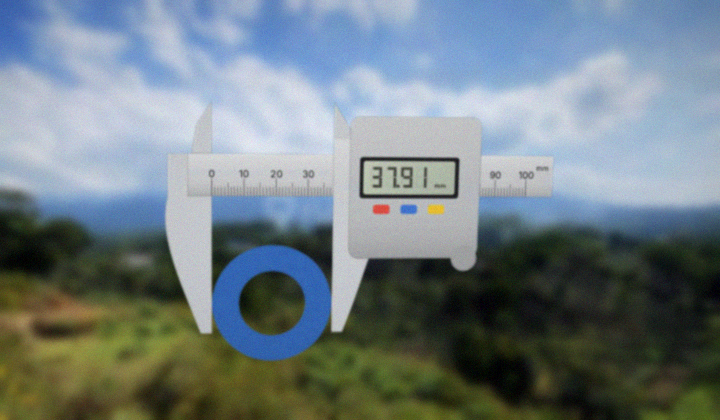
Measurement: 37.91 mm
